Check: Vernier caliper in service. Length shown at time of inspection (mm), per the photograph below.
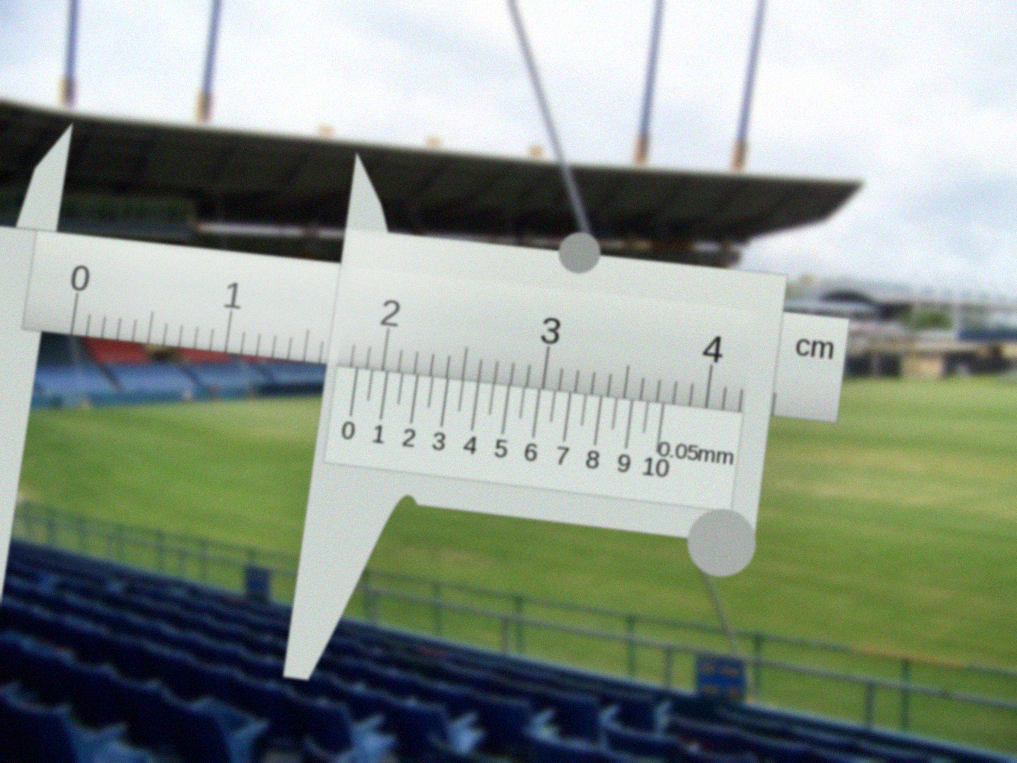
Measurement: 18.4 mm
